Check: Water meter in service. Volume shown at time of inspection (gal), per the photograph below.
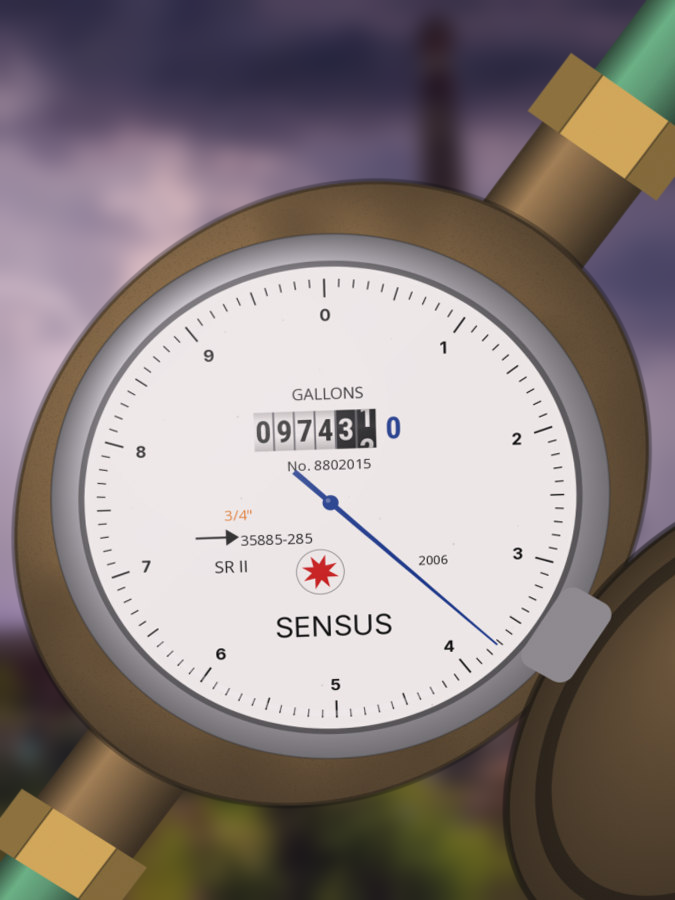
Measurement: 974313.7 gal
